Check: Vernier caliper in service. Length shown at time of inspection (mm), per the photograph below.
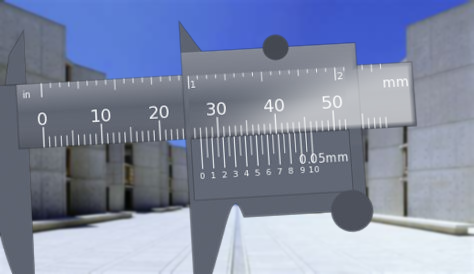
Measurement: 27.0 mm
